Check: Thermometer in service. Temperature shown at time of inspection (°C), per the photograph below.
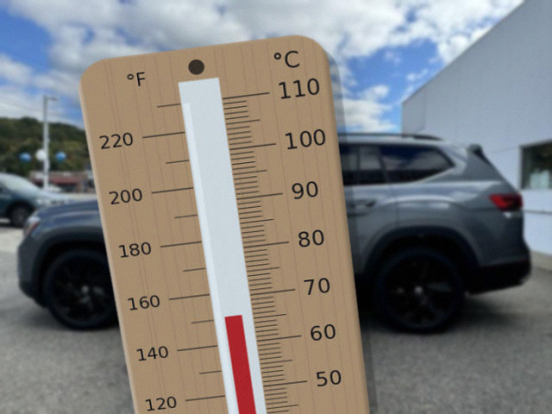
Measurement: 66 °C
